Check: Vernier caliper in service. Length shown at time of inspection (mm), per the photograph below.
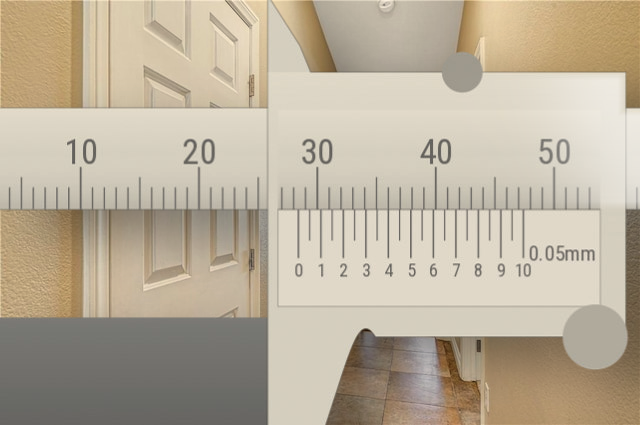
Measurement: 28.4 mm
